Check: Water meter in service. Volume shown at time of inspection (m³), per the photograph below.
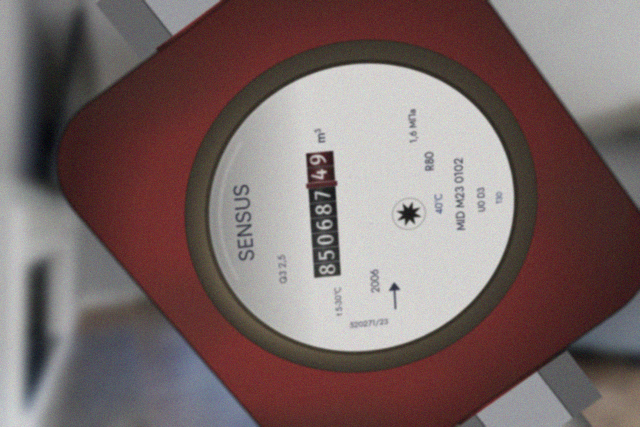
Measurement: 850687.49 m³
